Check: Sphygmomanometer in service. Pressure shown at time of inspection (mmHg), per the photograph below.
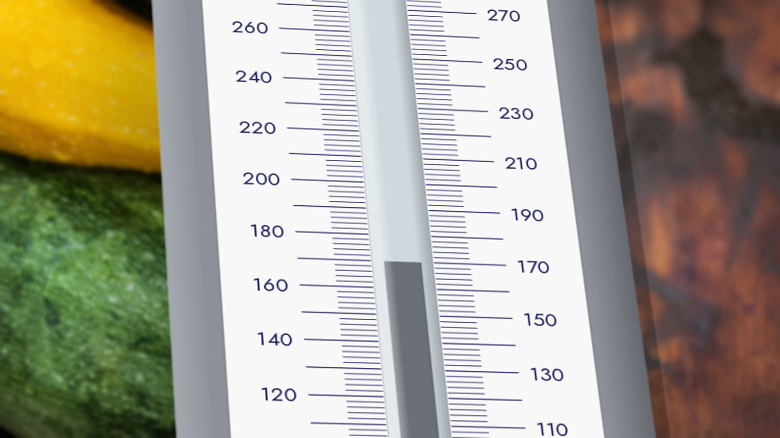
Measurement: 170 mmHg
